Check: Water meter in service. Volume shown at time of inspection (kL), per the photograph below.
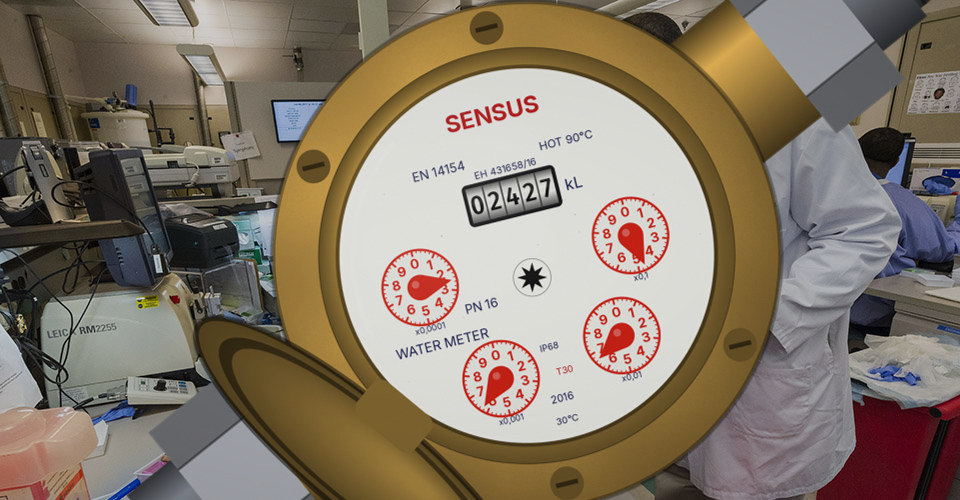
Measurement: 2427.4662 kL
